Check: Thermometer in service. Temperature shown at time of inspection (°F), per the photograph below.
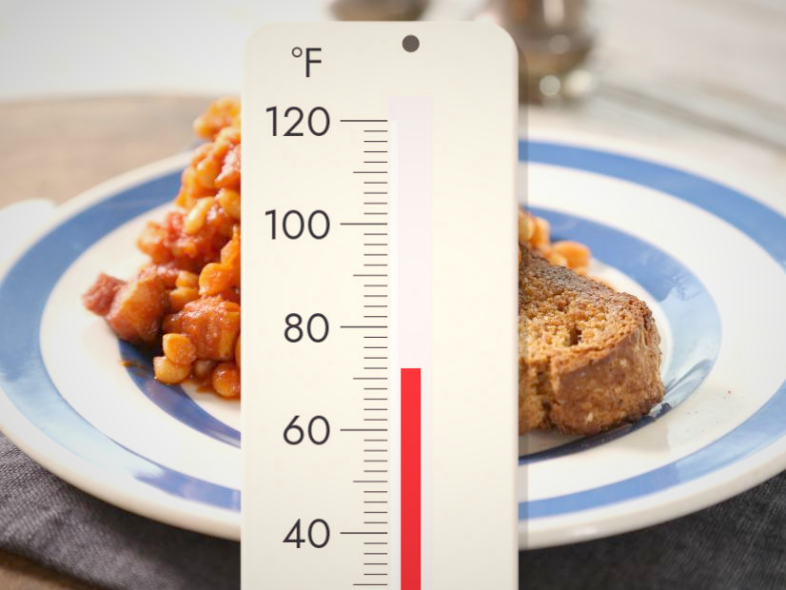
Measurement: 72 °F
